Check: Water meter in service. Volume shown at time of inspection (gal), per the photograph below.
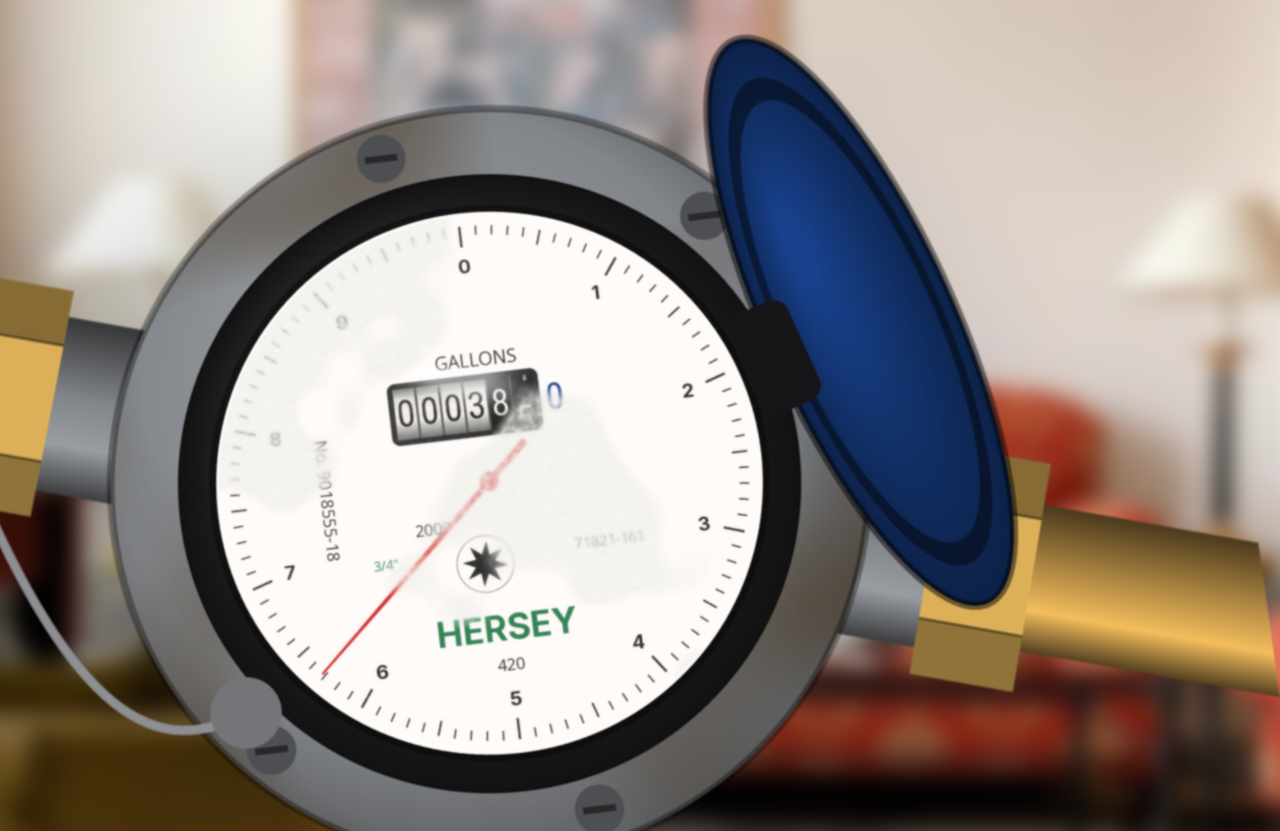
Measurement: 3846.3 gal
